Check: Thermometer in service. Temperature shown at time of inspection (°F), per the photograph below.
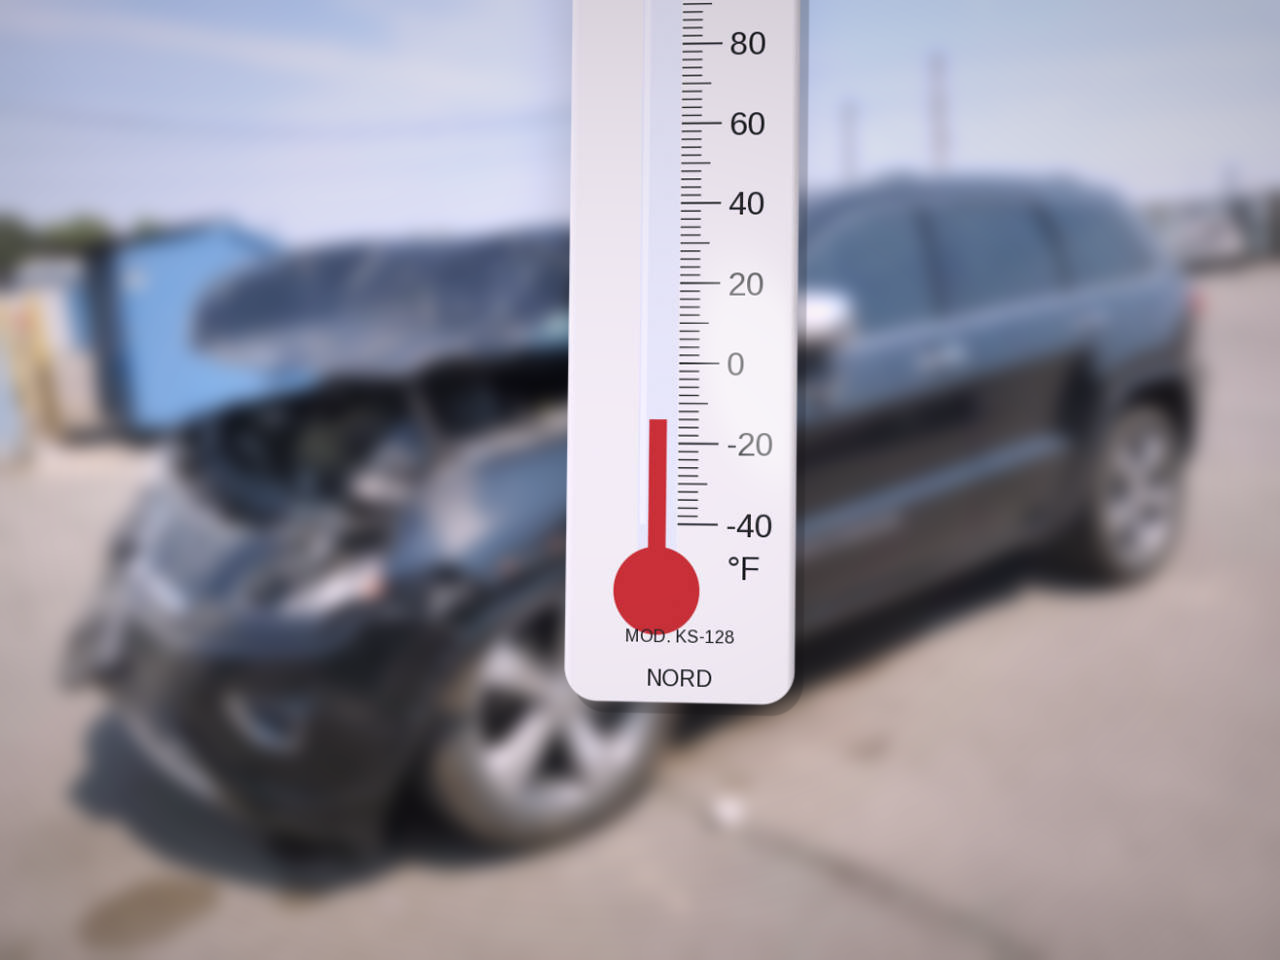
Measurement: -14 °F
